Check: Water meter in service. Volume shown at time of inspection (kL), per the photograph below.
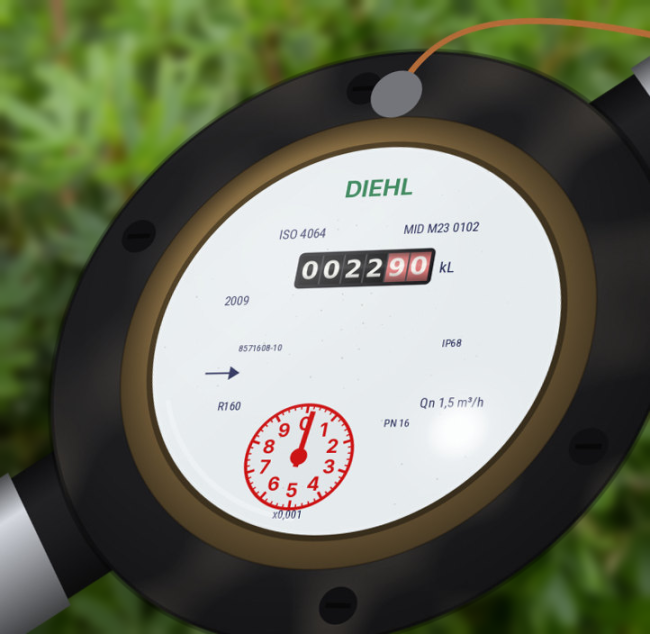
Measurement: 22.900 kL
